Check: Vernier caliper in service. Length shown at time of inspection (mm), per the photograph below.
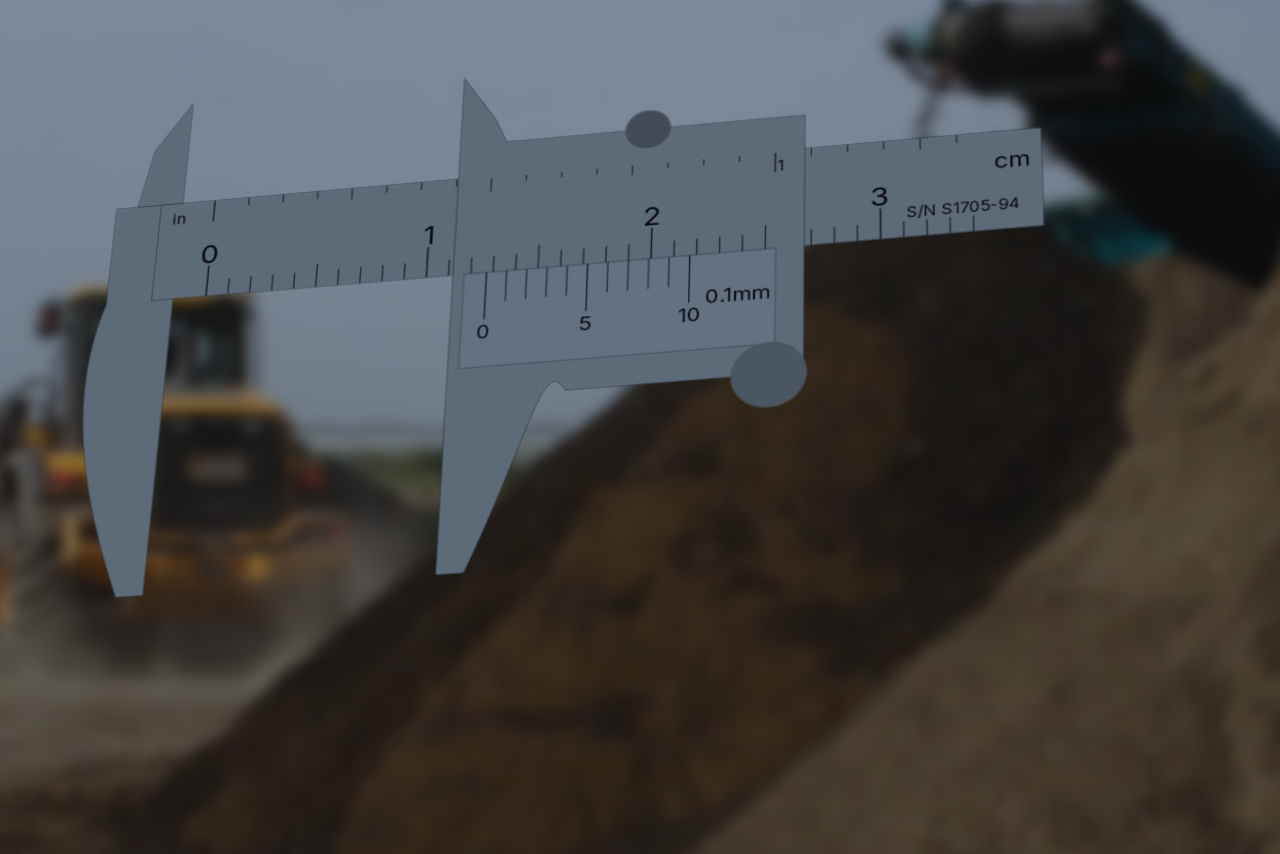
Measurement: 12.7 mm
